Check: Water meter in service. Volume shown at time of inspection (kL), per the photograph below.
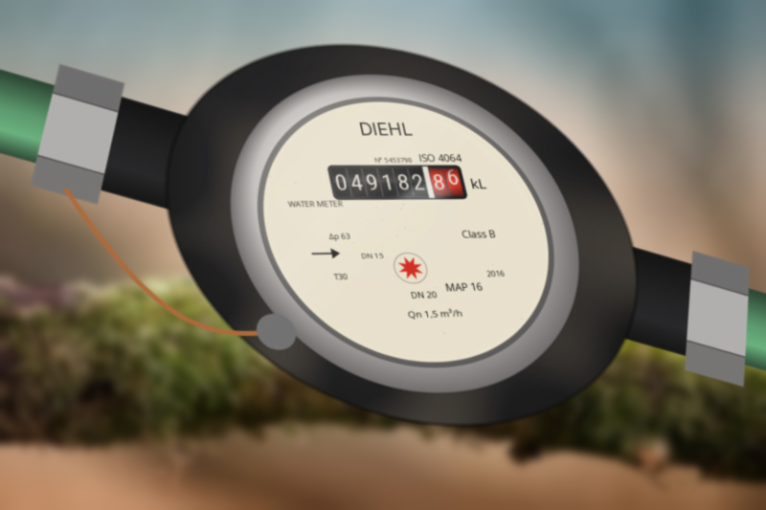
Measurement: 49182.86 kL
